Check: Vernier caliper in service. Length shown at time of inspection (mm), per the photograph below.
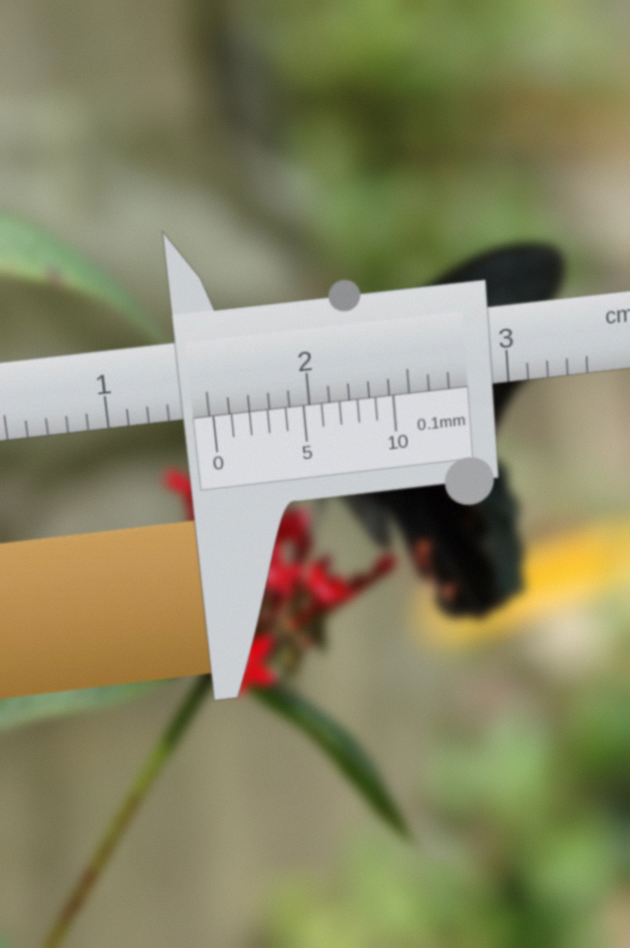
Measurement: 15.2 mm
